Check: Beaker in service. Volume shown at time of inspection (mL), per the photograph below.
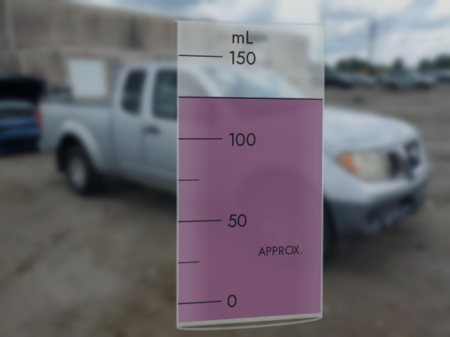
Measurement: 125 mL
